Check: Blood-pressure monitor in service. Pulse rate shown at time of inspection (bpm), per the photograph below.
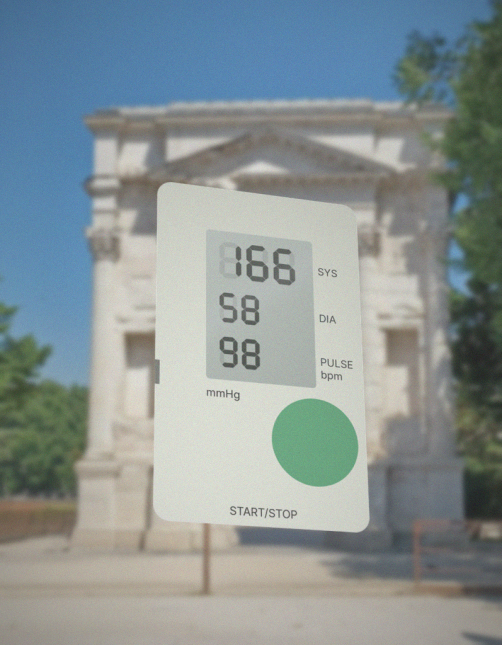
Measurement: 98 bpm
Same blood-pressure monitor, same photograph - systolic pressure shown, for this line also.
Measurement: 166 mmHg
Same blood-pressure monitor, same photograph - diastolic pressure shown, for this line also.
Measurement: 58 mmHg
